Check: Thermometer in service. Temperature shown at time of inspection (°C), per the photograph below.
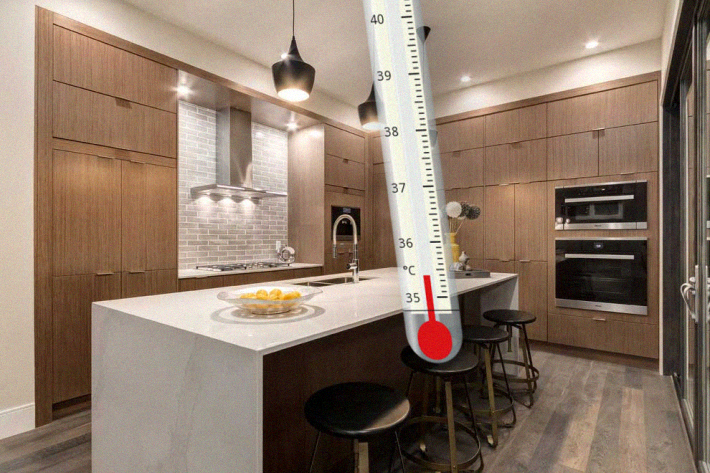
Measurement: 35.4 °C
